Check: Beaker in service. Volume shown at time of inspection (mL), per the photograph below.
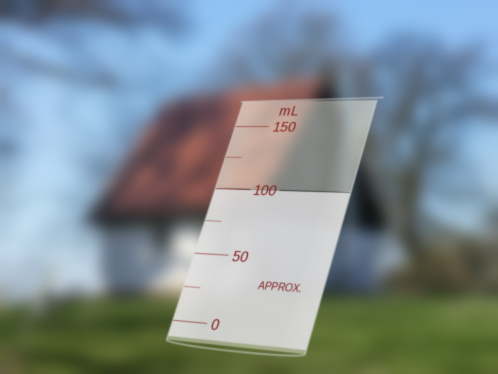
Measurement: 100 mL
